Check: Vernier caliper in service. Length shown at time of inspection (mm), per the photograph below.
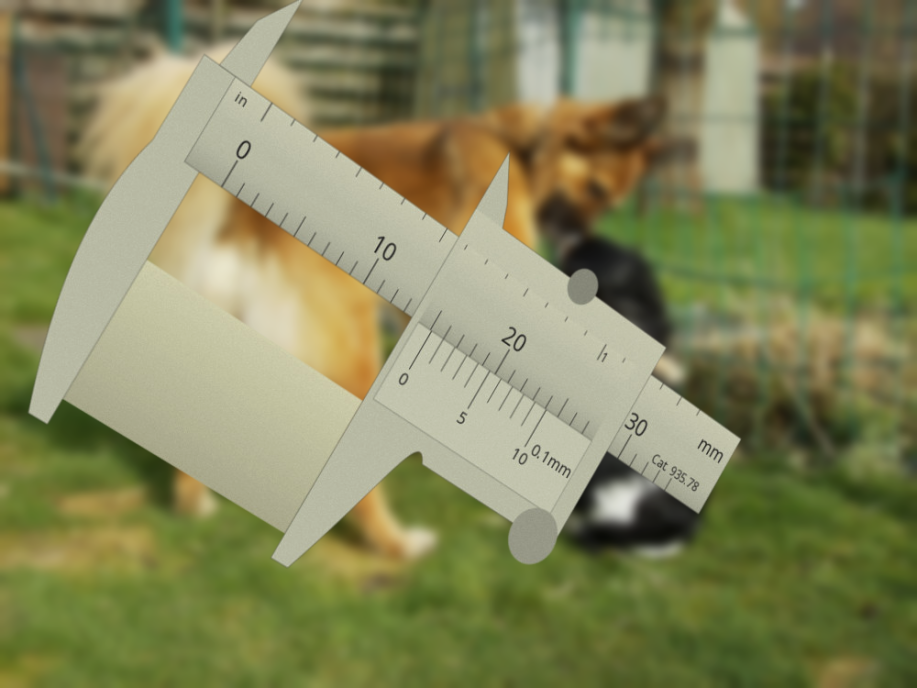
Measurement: 15.1 mm
